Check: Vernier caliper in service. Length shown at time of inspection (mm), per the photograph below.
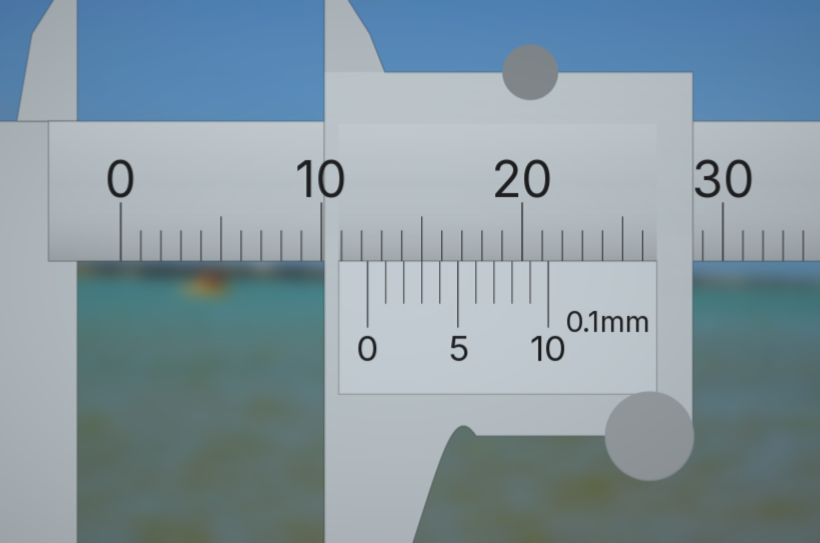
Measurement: 12.3 mm
